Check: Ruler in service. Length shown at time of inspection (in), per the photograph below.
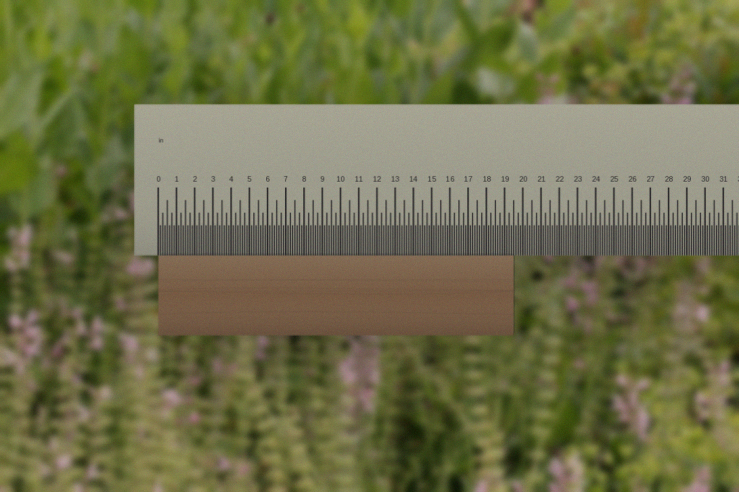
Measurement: 19.5 in
